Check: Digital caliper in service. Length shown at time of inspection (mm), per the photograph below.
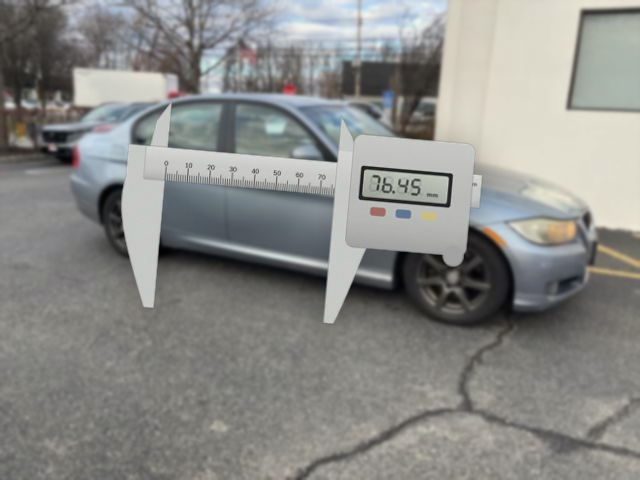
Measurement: 76.45 mm
